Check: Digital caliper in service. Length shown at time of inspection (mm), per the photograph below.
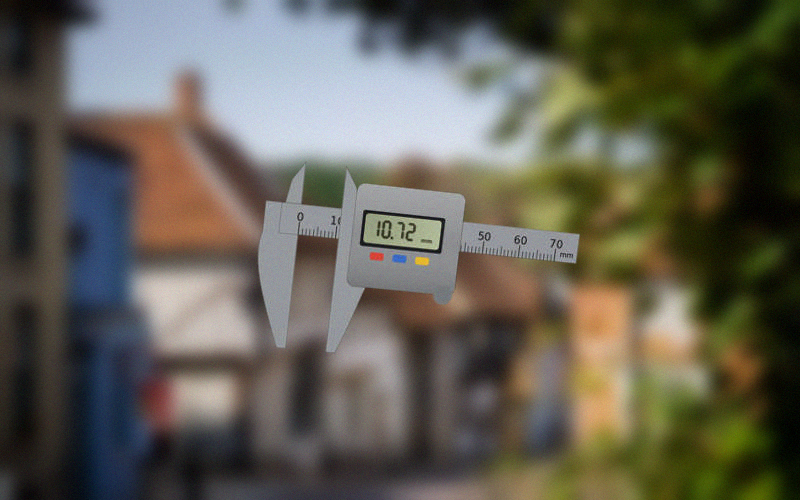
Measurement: 10.72 mm
